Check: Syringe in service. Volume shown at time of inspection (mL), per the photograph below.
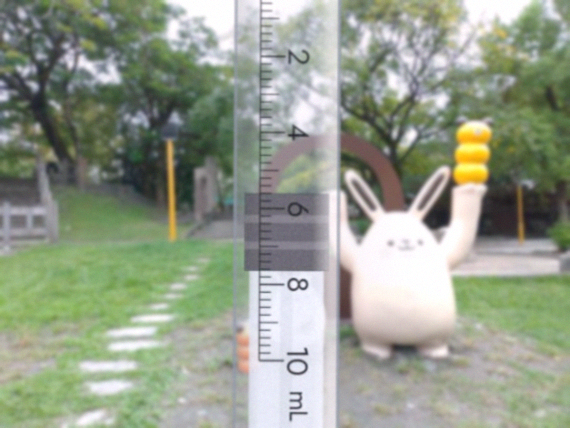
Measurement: 5.6 mL
